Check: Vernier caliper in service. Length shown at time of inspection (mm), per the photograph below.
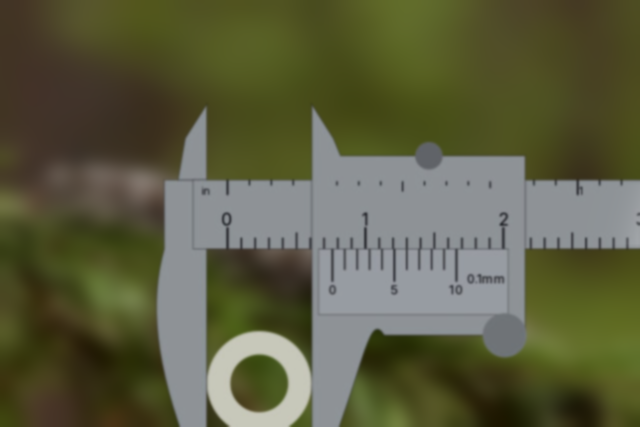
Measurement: 7.6 mm
